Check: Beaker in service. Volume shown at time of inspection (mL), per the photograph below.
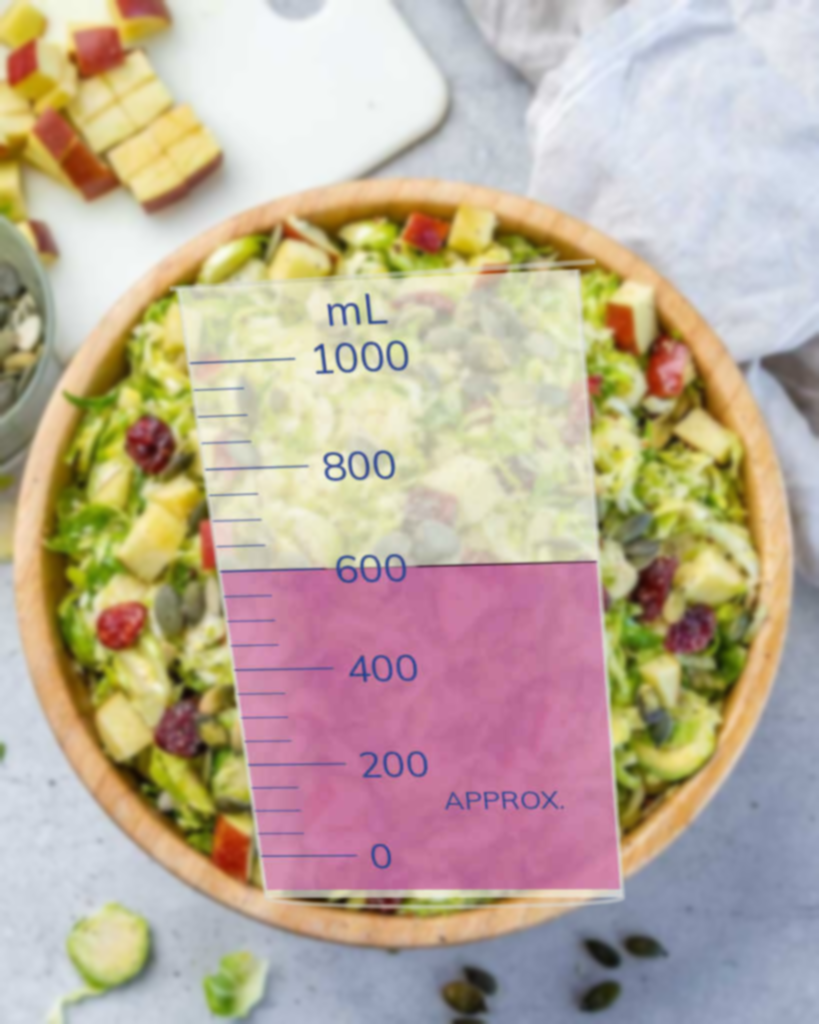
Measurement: 600 mL
